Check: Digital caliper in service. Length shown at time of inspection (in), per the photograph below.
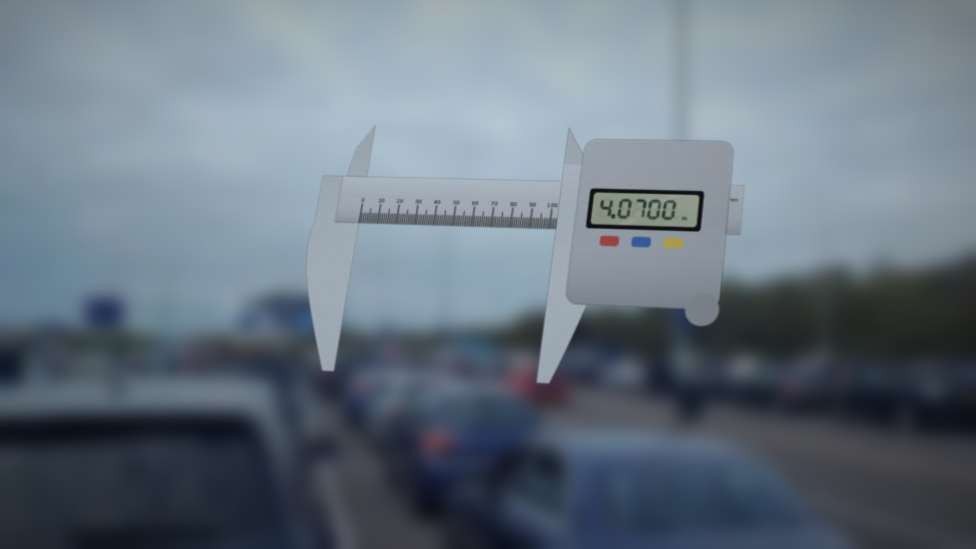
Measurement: 4.0700 in
